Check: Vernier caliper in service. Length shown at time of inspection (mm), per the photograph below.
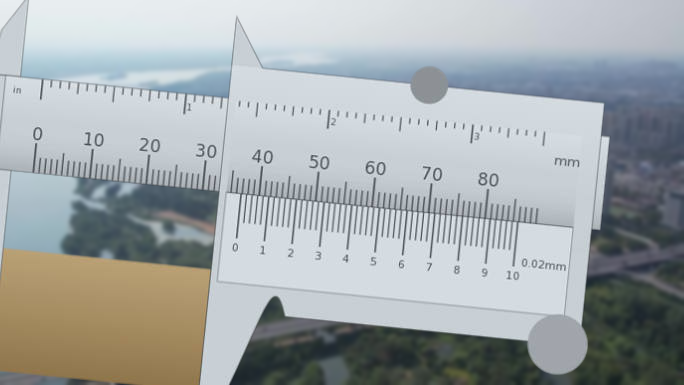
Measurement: 36.8 mm
